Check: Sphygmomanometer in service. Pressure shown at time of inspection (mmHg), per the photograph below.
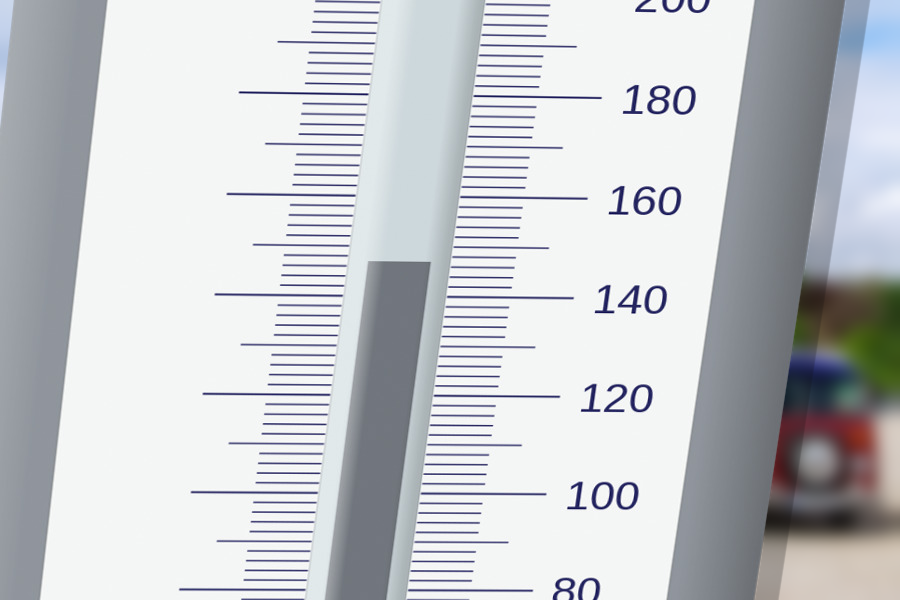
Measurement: 147 mmHg
